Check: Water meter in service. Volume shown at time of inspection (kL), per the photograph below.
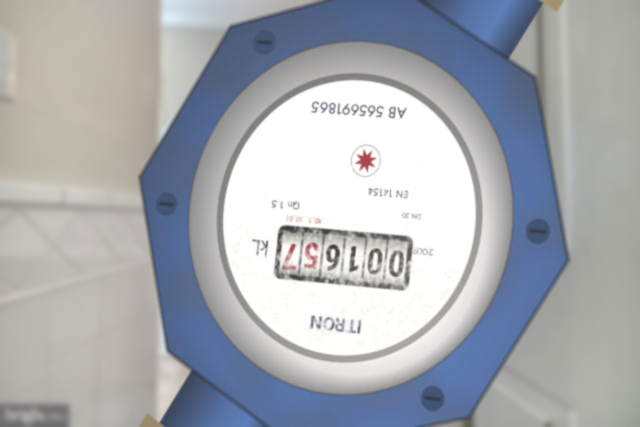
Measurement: 16.57 kL
